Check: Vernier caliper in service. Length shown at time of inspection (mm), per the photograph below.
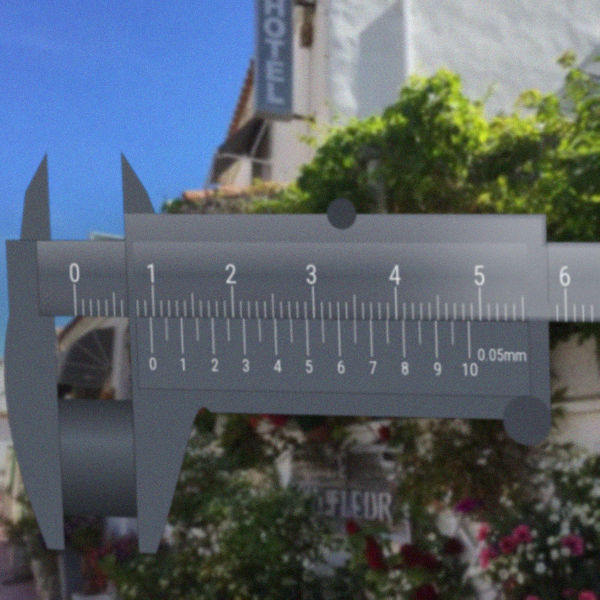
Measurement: 9.6 mm
